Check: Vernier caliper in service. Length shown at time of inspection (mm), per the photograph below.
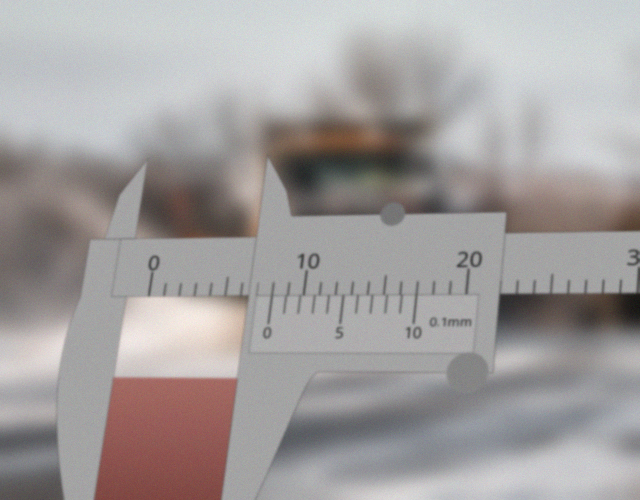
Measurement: 8.0 mm
